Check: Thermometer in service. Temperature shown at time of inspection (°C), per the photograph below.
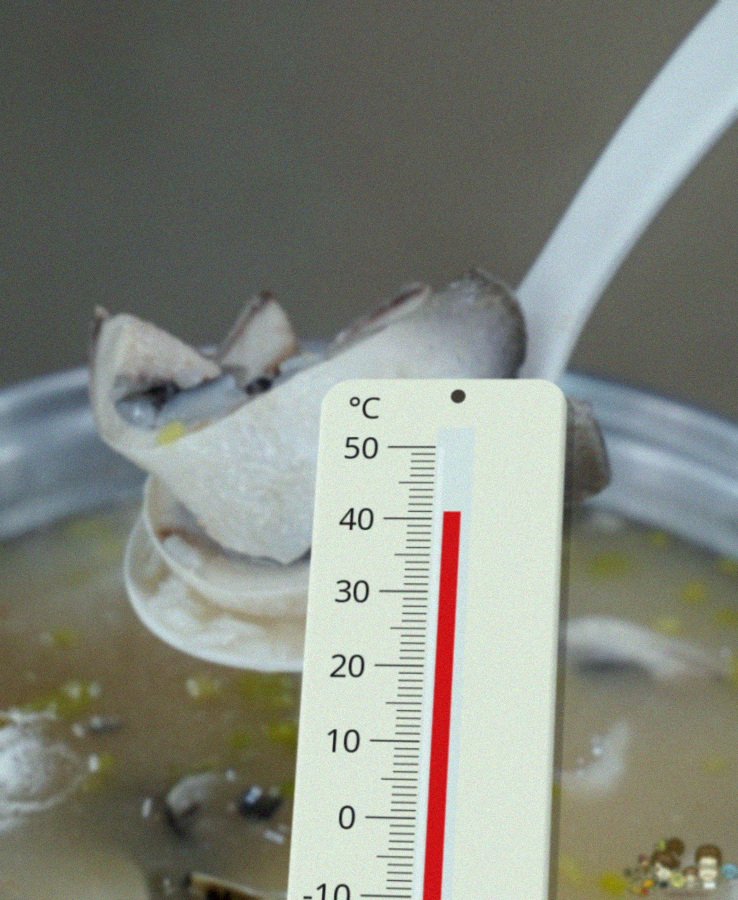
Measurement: 41 °C
